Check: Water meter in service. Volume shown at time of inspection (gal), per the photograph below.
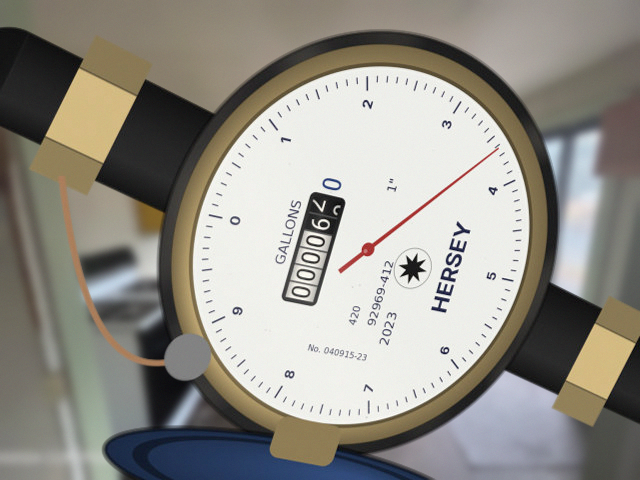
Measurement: 623.6 gal
